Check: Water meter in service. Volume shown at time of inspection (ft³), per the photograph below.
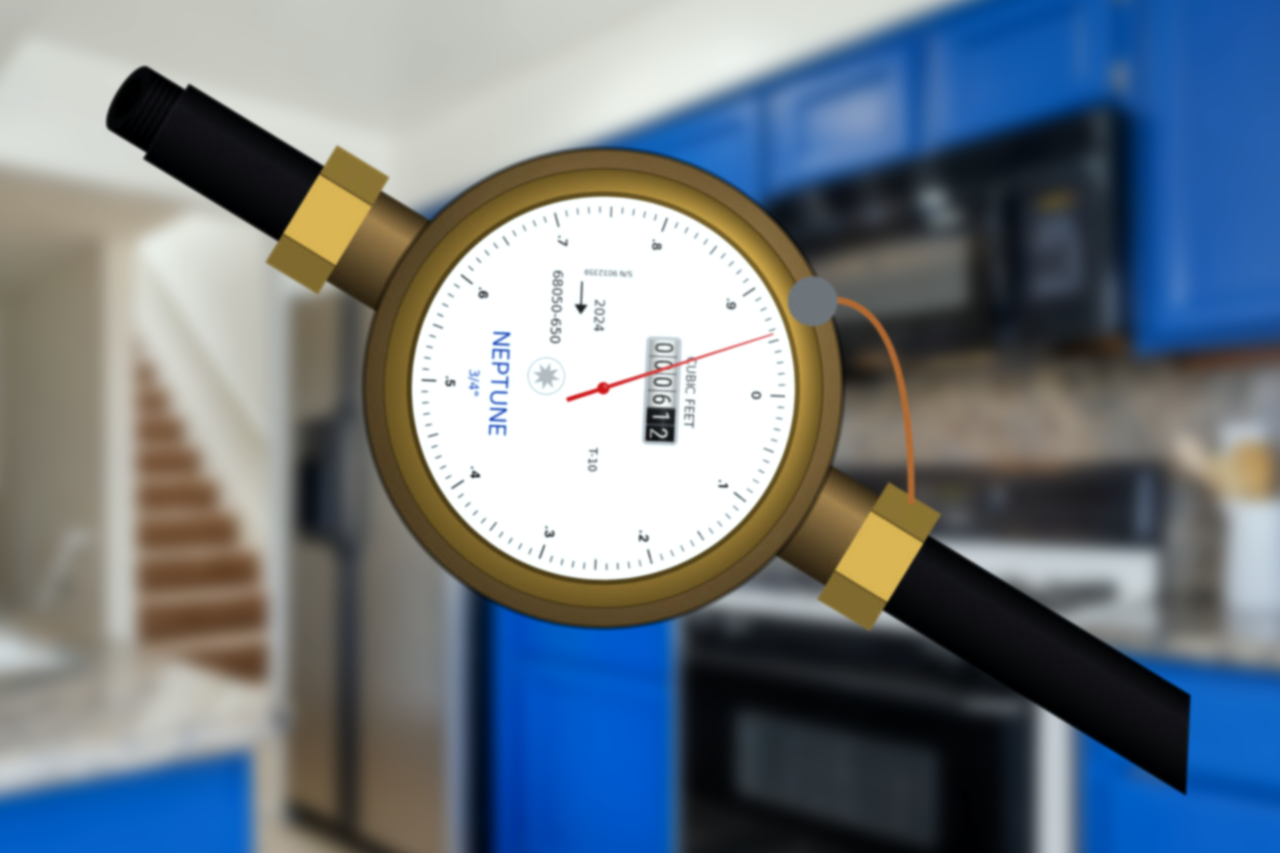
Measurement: 611.94 ft³
